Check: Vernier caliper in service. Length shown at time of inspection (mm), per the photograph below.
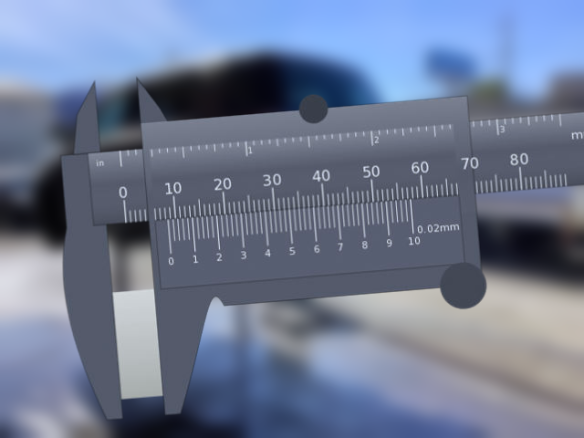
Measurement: 8.5 mm
